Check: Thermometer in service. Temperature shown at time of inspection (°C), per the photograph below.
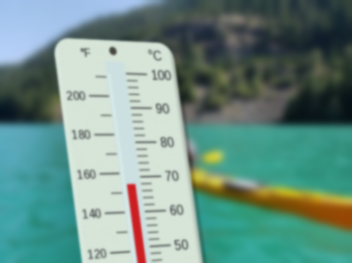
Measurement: 68 °C
